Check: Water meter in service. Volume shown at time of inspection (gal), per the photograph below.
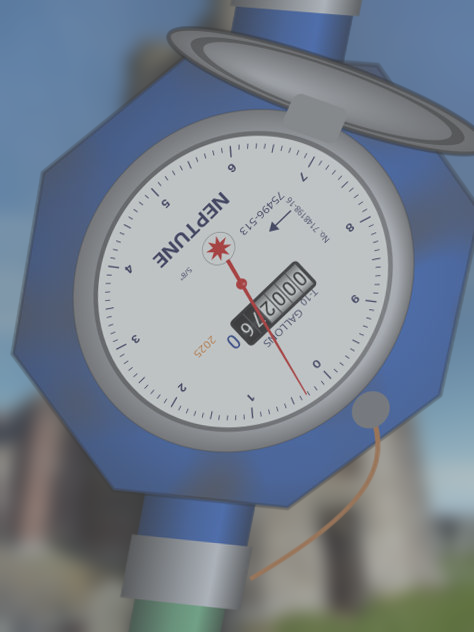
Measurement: 2760.3 gal
